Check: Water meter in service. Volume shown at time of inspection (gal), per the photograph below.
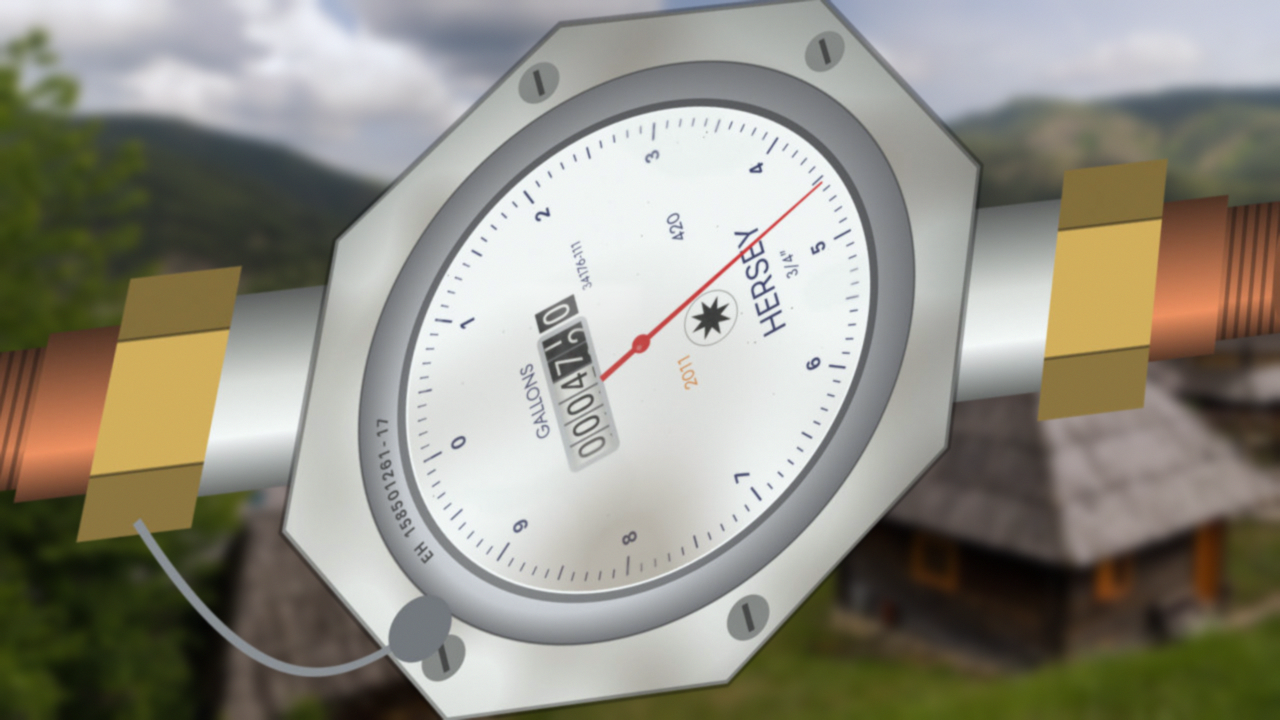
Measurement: 4714.5 gal
